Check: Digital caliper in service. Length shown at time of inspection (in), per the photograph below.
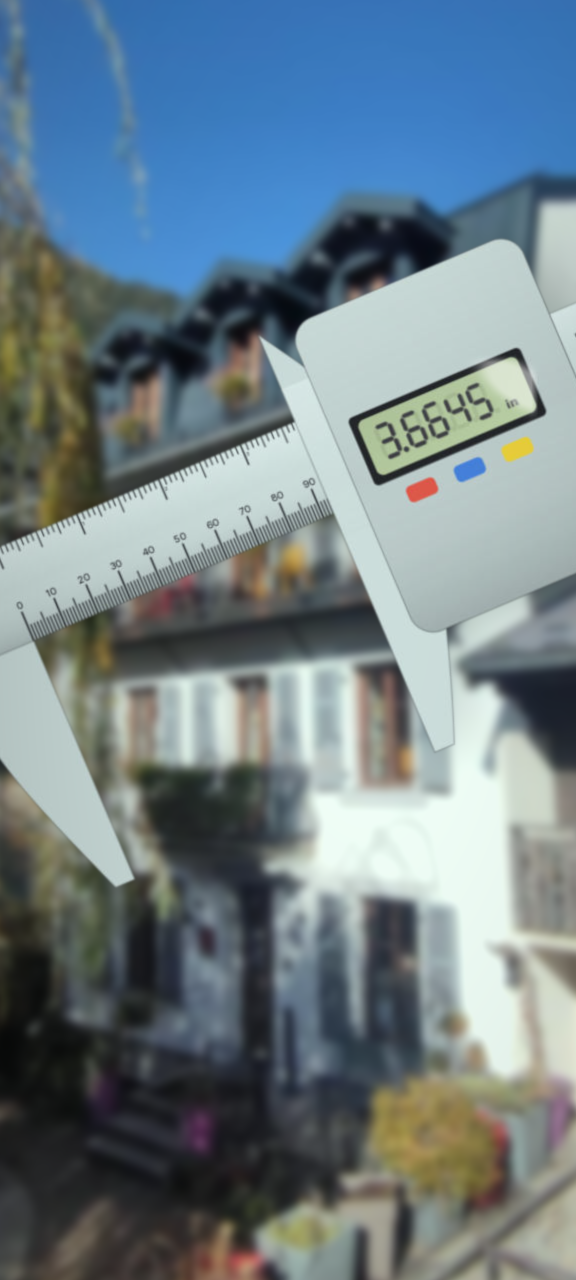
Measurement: 3.6645 in
